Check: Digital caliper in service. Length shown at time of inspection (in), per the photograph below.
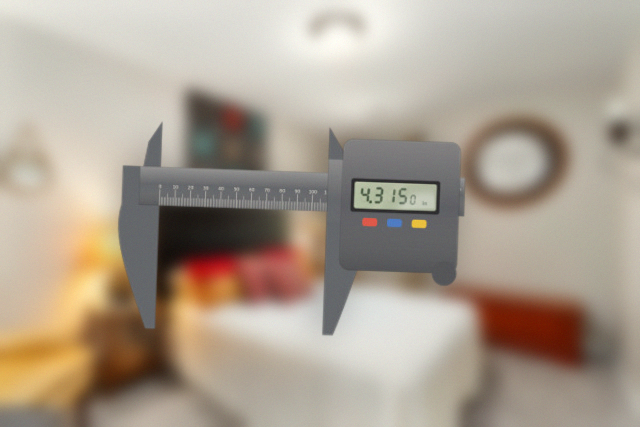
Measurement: 4.3150 in
